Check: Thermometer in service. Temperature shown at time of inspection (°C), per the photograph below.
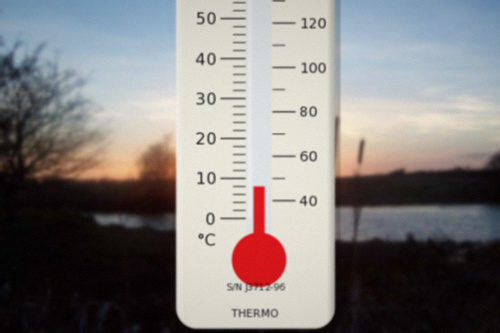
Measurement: 8 °C
